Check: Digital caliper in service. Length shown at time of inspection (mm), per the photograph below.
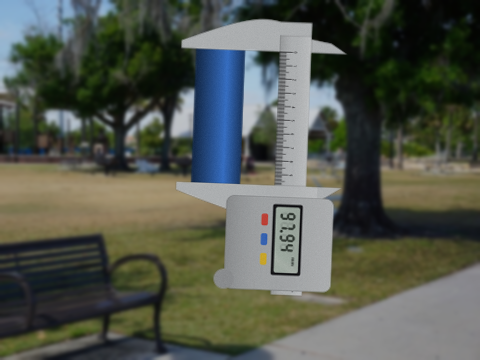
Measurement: 97.94 mm
